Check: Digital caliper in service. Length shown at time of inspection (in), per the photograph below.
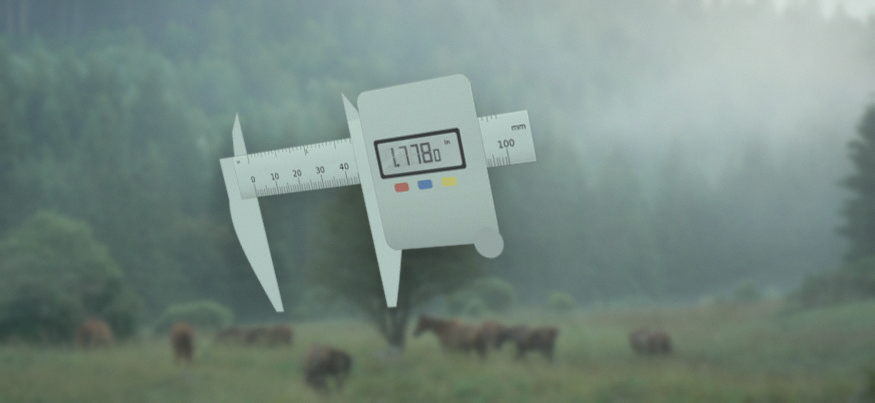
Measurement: 1.7780 in
